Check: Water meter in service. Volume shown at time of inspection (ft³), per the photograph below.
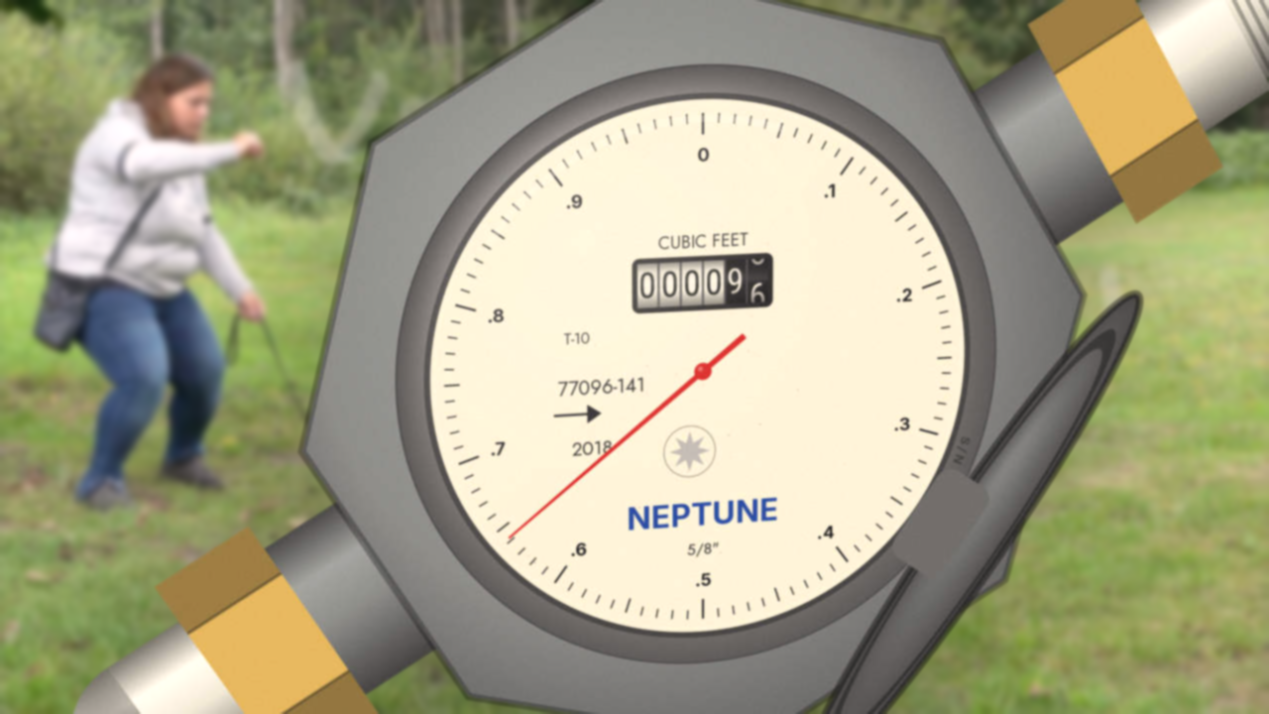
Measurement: 95.64 ft³
